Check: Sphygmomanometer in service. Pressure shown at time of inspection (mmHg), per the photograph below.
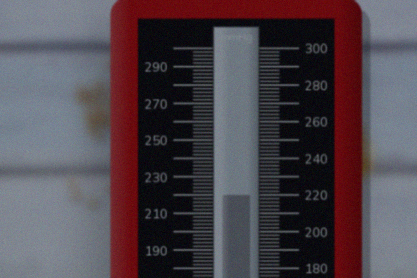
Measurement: 220 mmHg
